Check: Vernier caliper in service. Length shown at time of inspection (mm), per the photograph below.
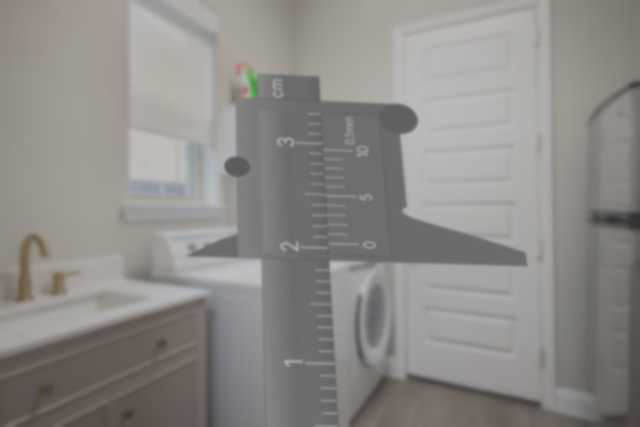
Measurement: 20.4 mm
